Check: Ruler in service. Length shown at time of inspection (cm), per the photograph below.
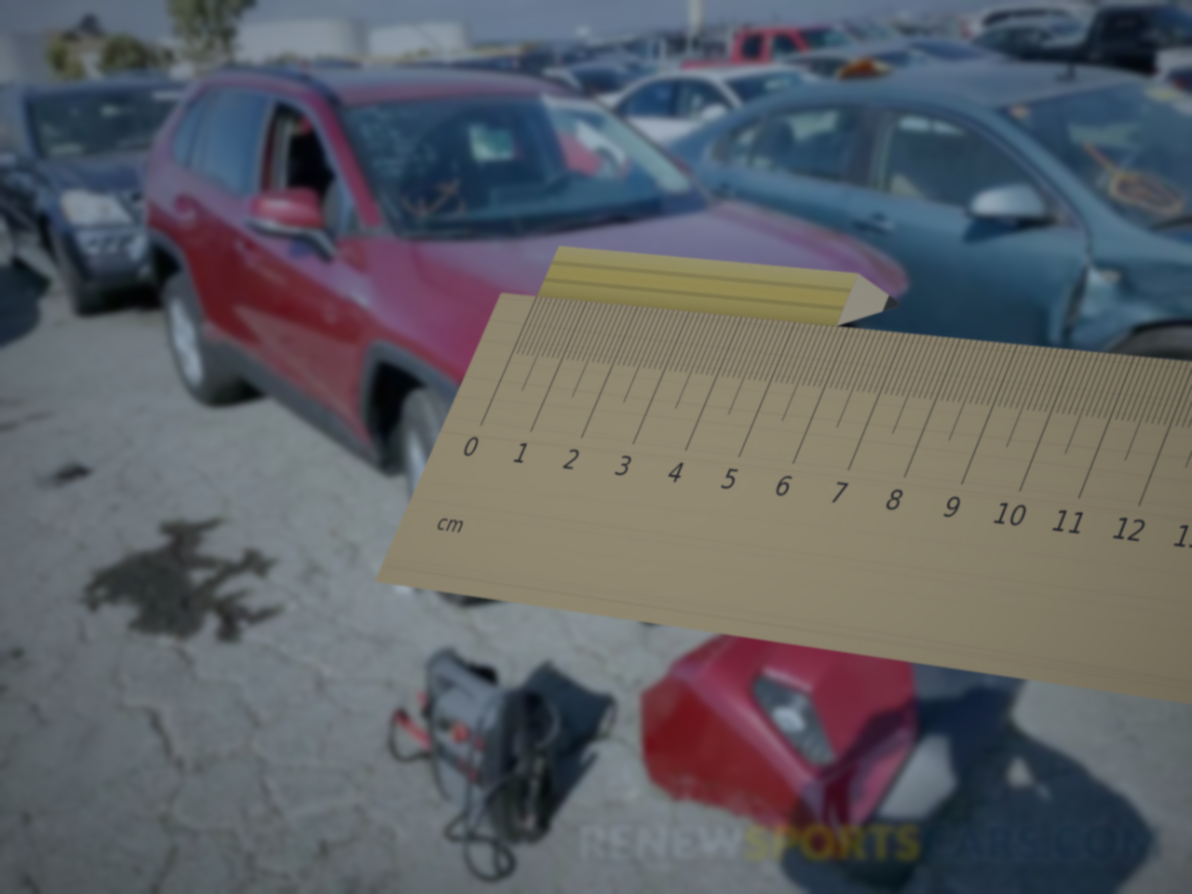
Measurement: 6.7 cm
